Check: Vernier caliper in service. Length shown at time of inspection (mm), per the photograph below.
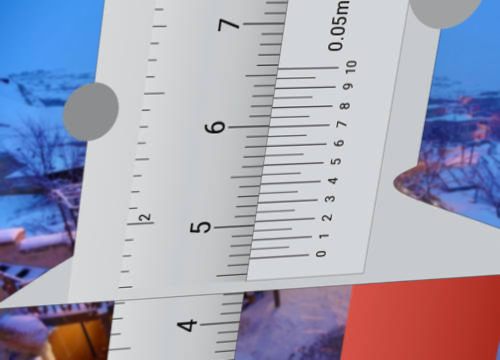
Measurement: 46.6 mm
